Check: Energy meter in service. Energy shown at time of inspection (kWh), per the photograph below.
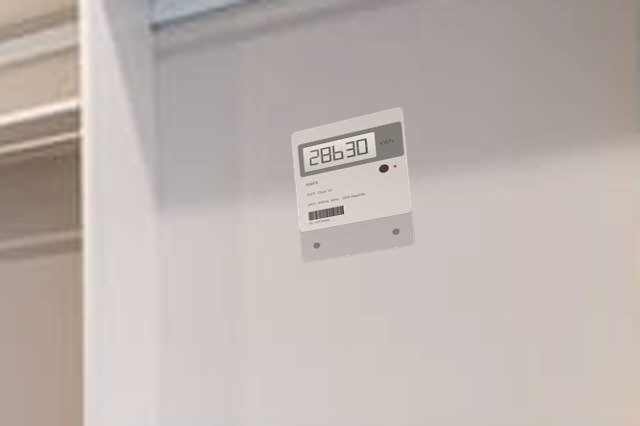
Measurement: 28630 kWh
